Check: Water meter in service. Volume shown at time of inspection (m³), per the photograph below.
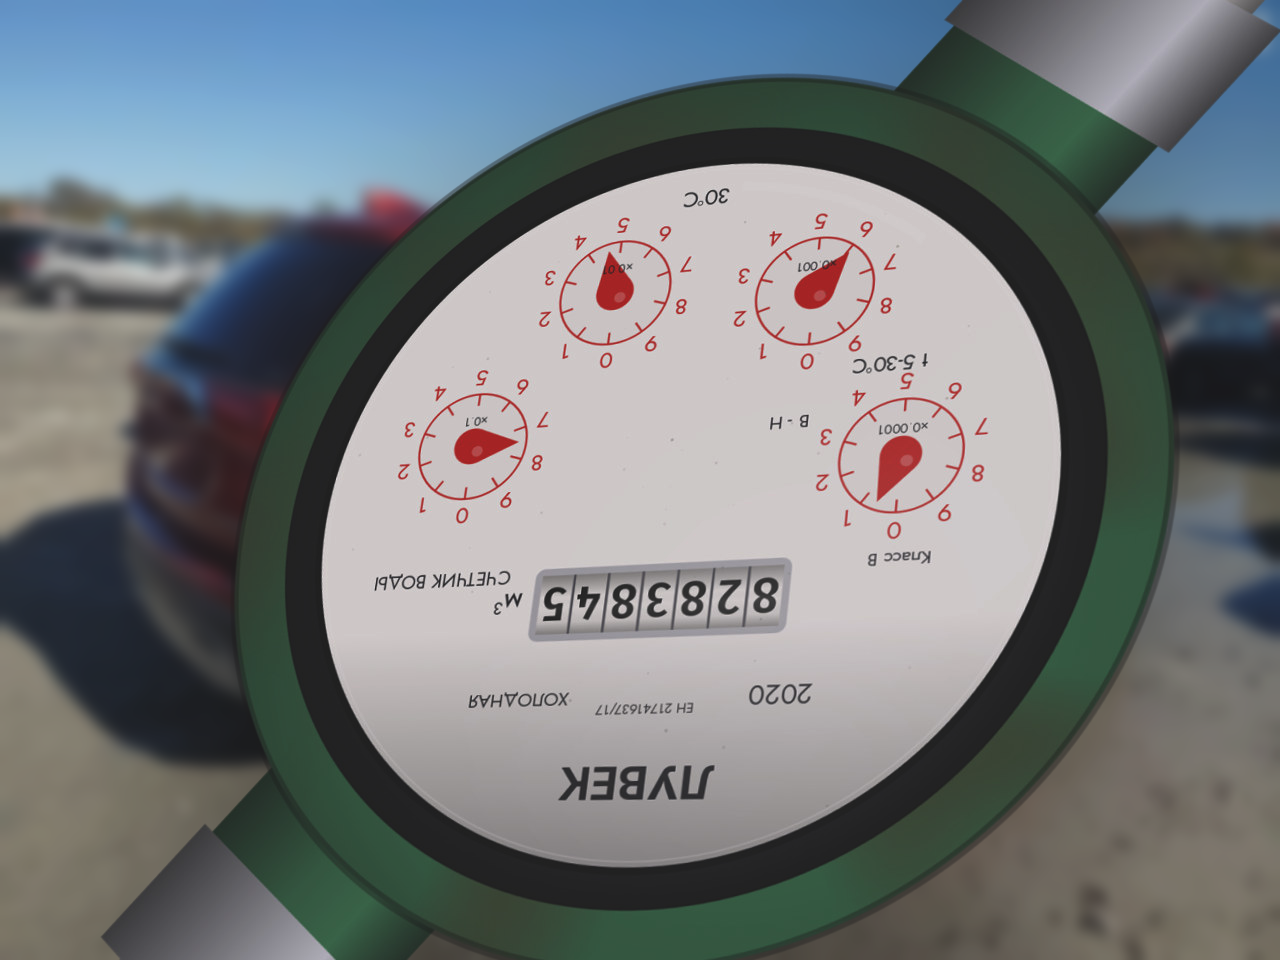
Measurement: 8283845.7460 m³
